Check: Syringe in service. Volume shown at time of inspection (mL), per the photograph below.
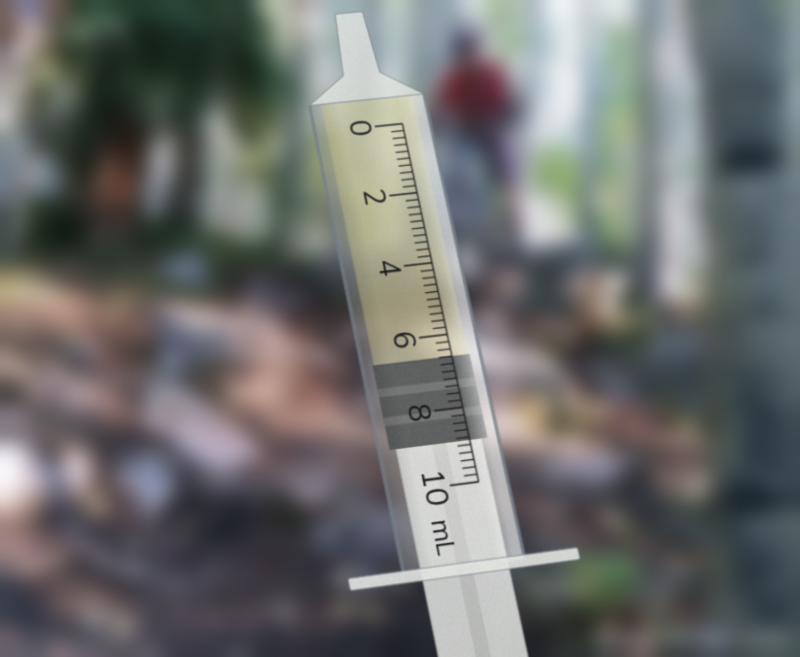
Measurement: 6.6 mL
